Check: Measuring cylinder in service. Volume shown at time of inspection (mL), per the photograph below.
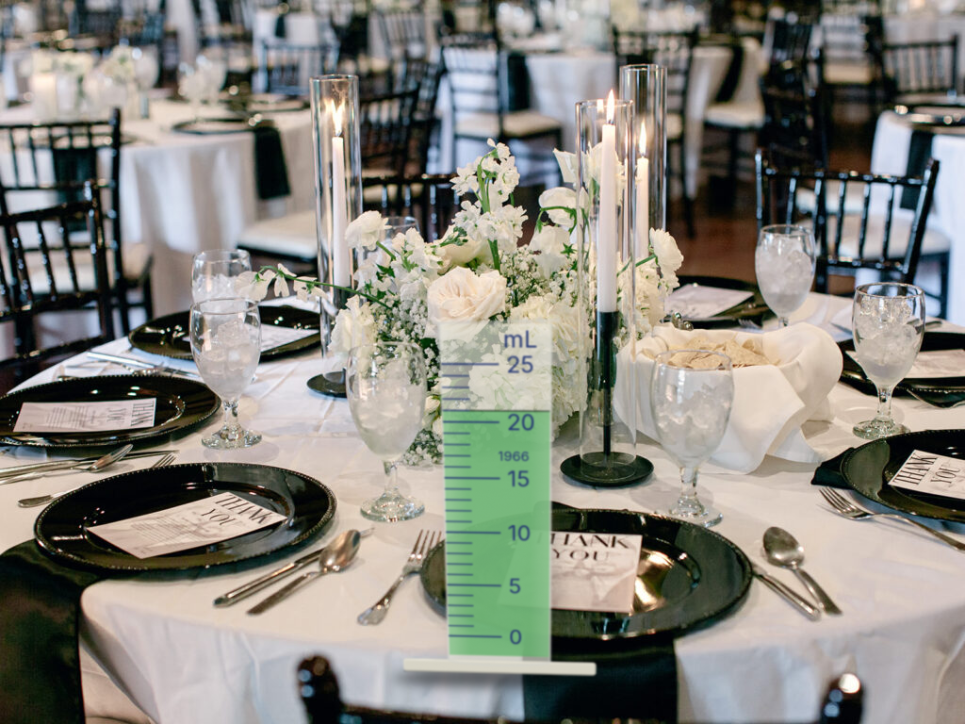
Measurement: 21 mL
